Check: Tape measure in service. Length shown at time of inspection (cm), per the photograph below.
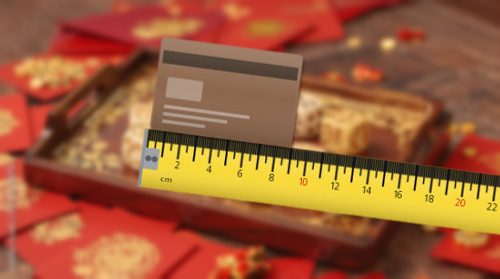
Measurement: 9 cm
